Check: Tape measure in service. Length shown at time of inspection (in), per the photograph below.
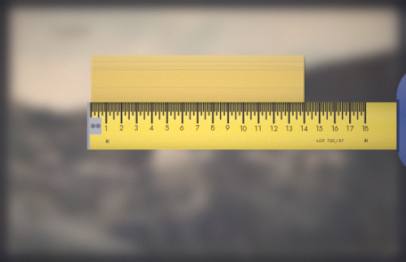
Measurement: 14 in
